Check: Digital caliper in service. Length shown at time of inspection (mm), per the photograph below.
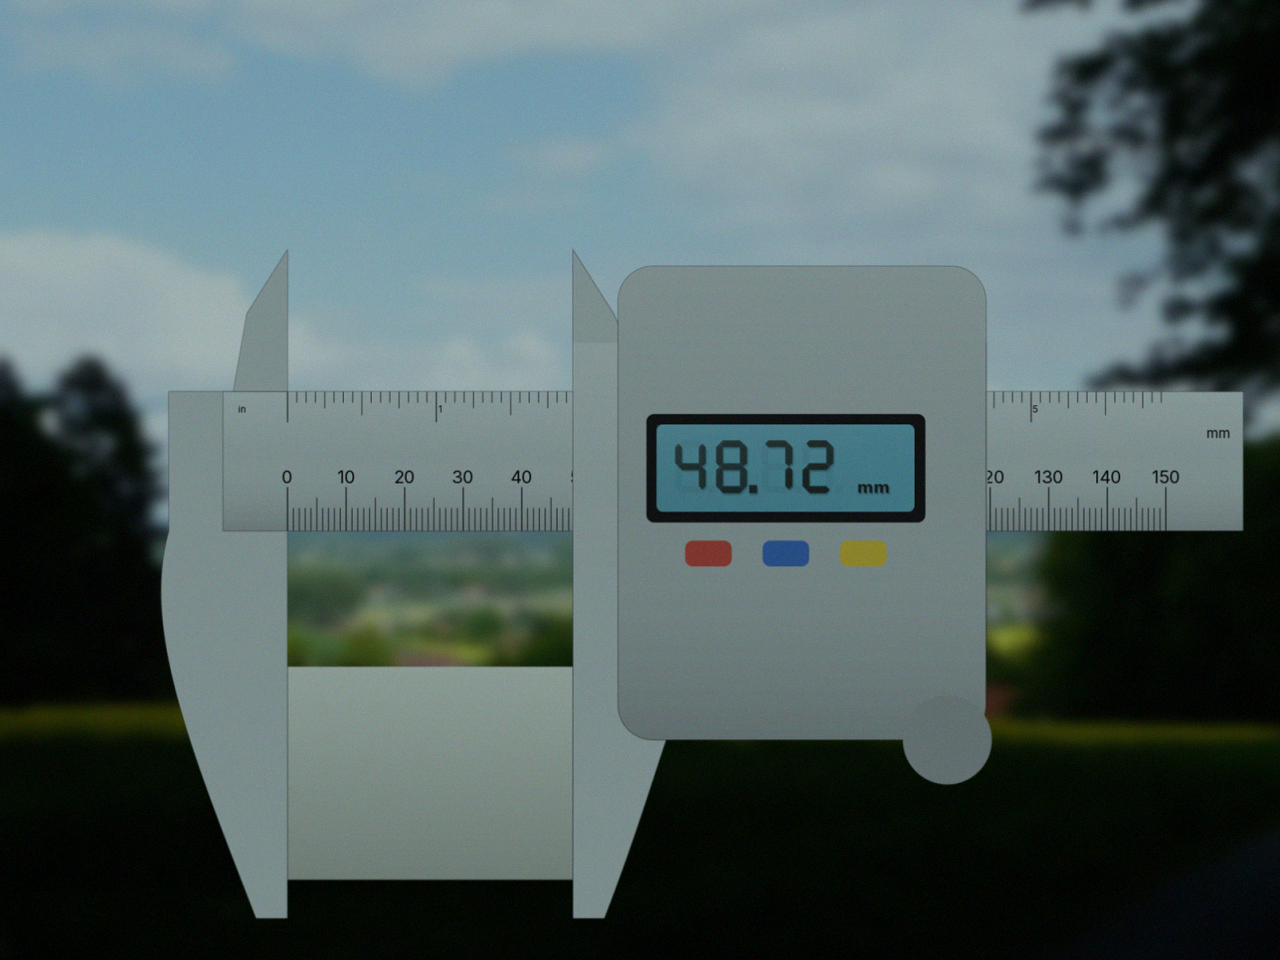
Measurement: 48.72 mm
